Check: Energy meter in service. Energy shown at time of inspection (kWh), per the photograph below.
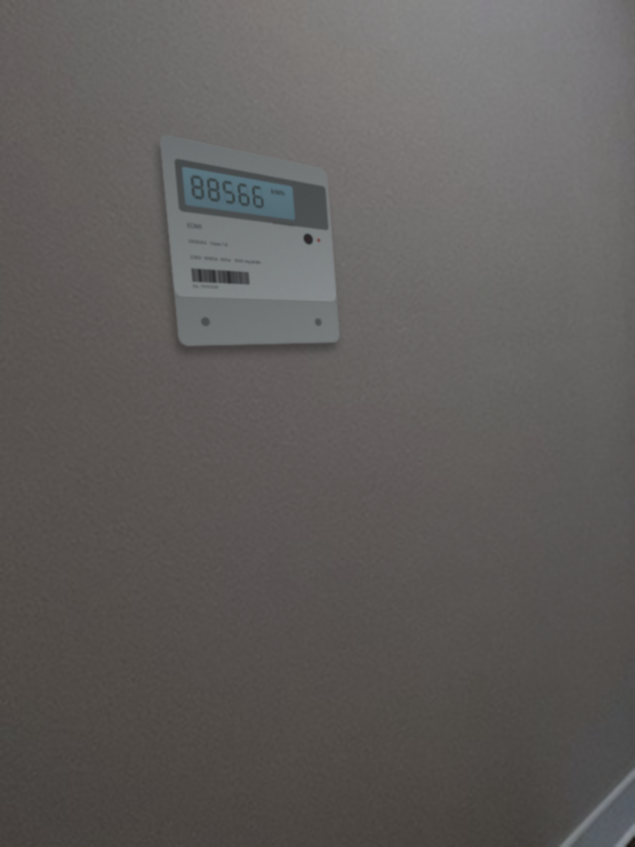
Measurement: 88566 kWh
